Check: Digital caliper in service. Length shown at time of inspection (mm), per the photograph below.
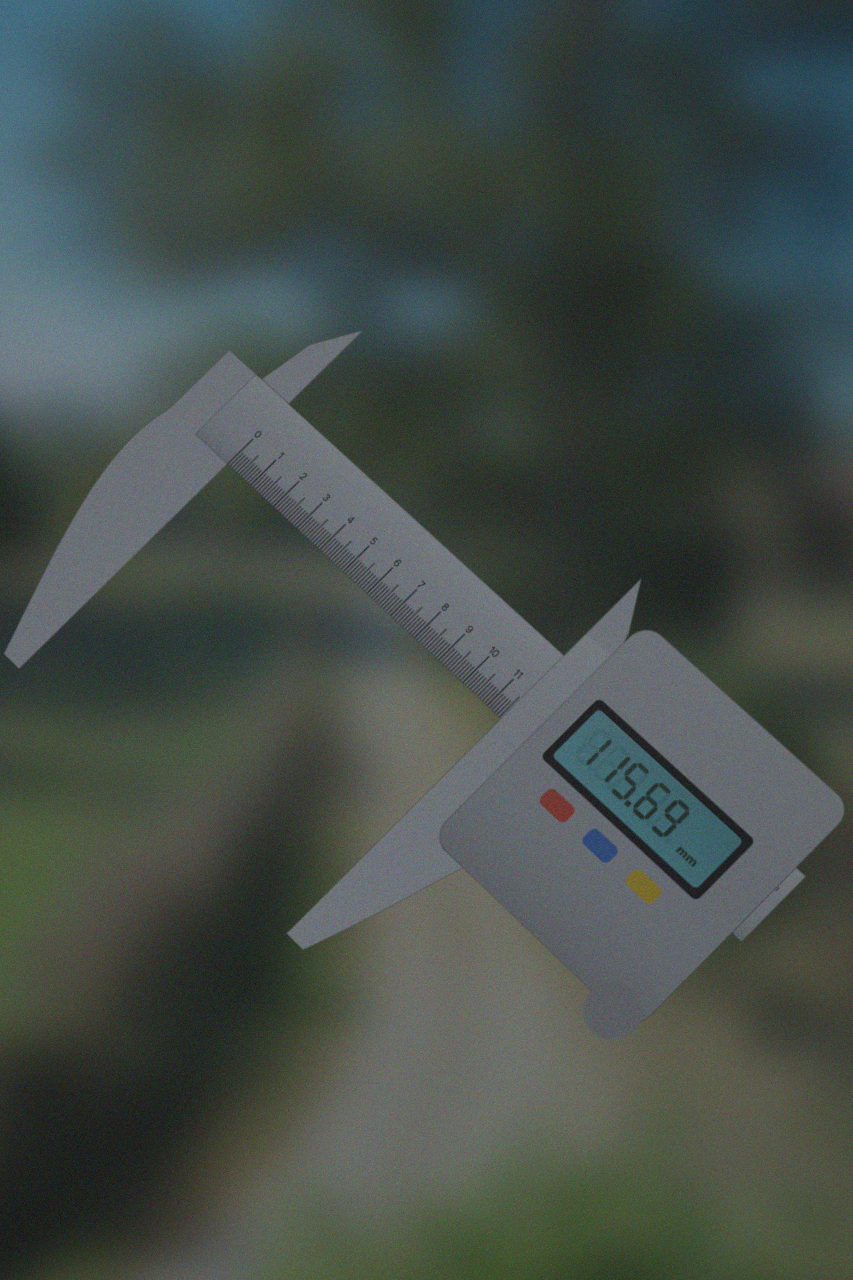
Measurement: 115.69 mm
